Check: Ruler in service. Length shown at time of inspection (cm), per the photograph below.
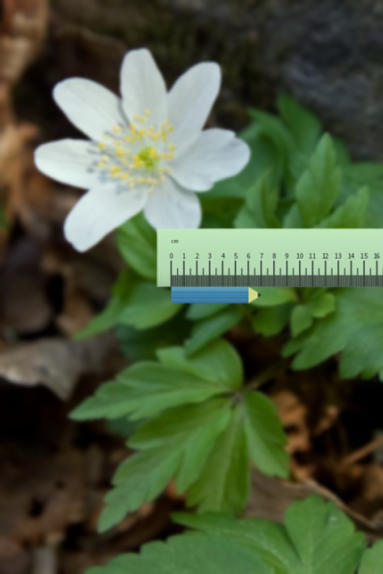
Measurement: 7 cm
